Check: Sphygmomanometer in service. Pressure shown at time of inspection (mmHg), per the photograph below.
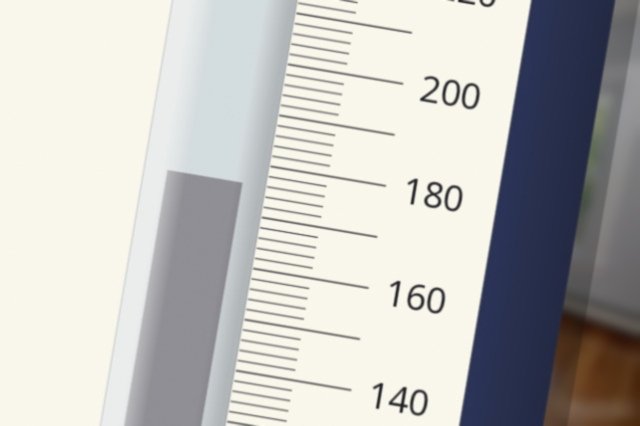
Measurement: 176 mmHg
